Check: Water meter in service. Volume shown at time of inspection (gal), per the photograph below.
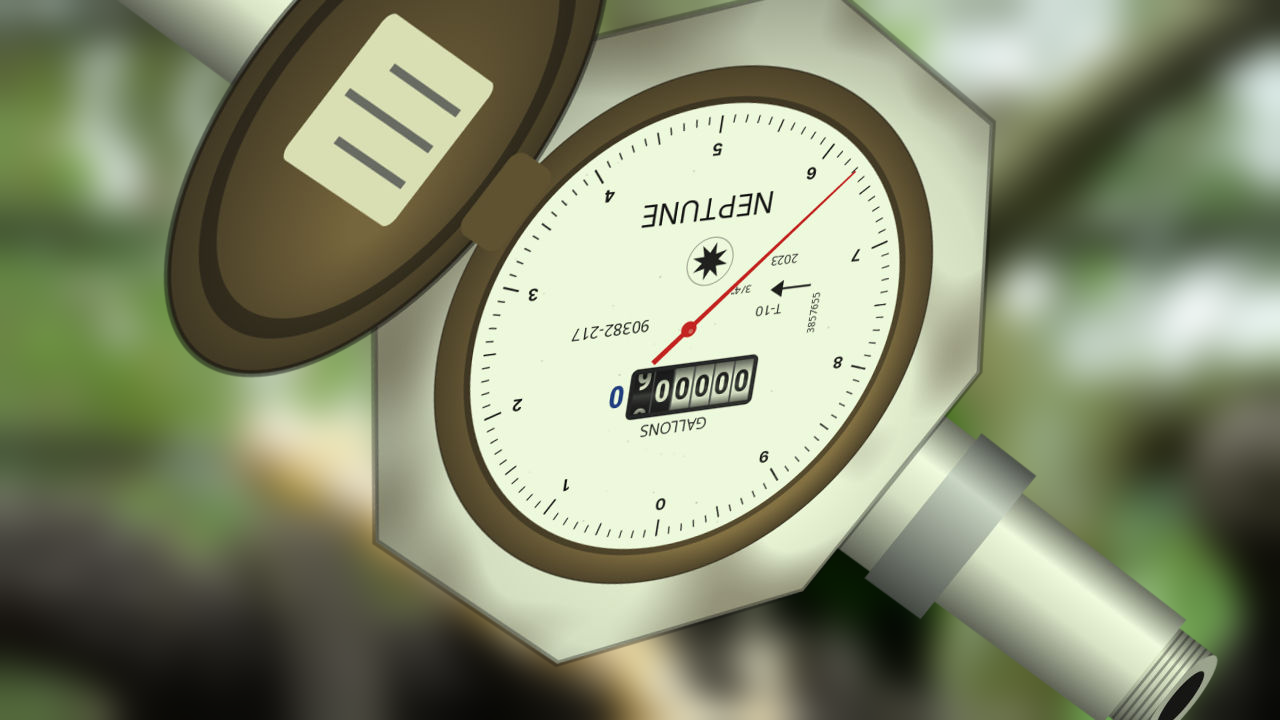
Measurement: 56.3 gal
